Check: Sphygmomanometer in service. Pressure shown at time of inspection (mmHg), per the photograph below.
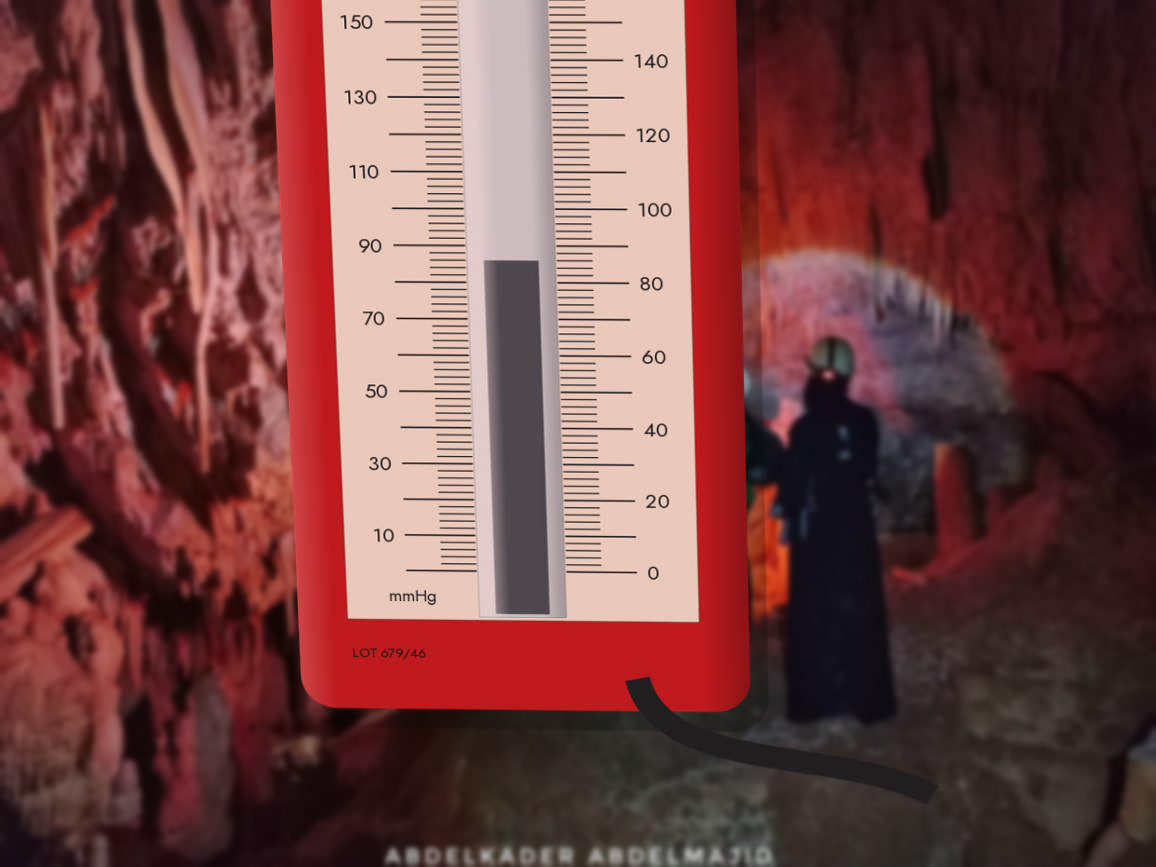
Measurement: 86 mmHg
